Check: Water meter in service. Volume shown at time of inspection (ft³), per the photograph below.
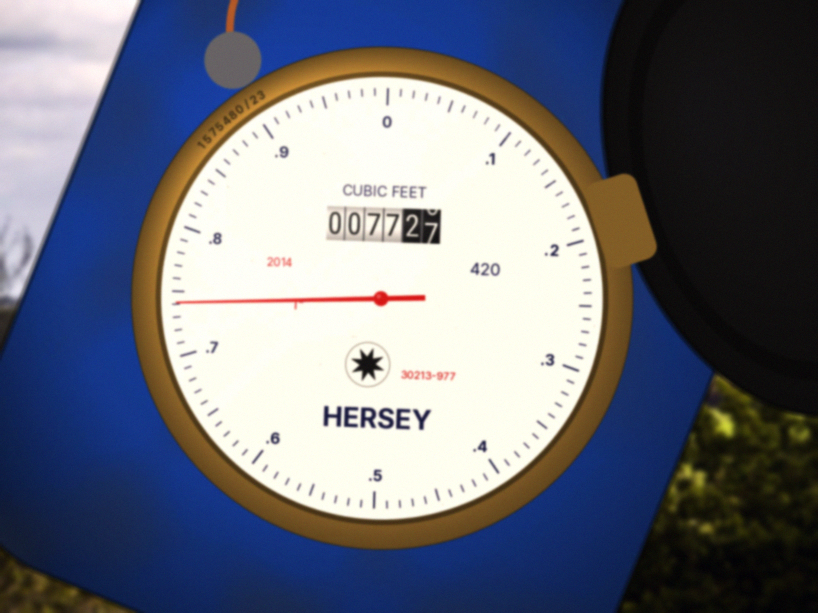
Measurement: 7726.74 ft³
